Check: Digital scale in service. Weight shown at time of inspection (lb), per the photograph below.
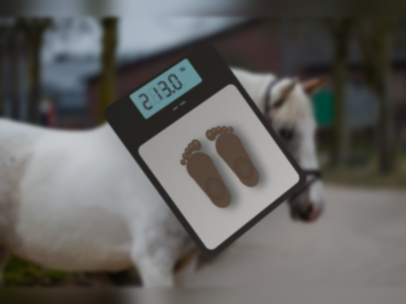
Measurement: 213.0 lb
